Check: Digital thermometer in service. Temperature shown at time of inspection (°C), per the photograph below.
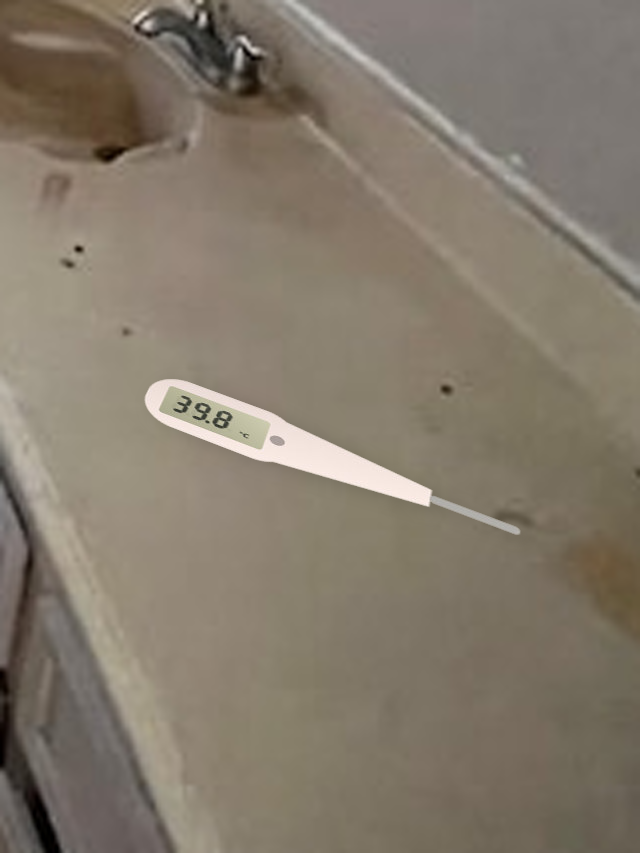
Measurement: 39.8 °C
